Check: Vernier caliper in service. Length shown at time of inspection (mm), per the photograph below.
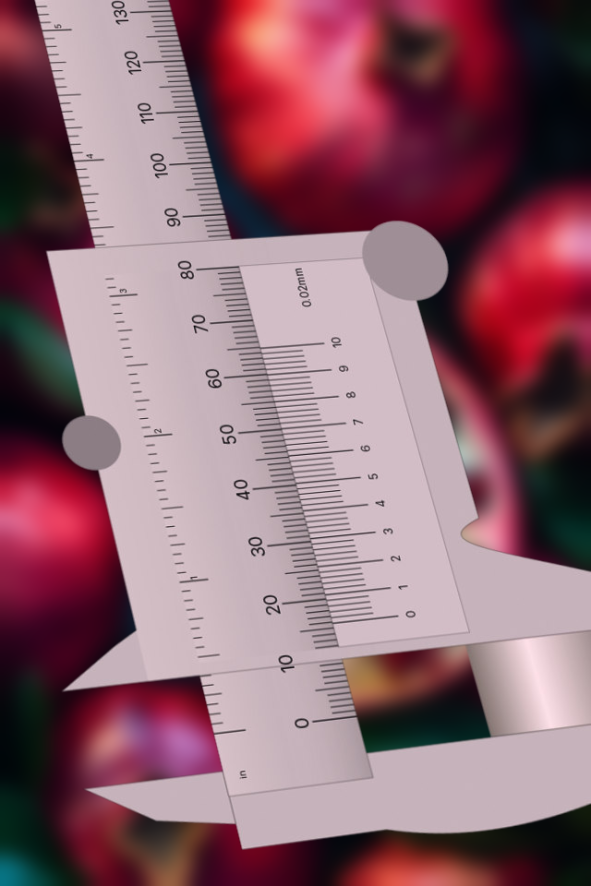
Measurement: 15.8 mm
